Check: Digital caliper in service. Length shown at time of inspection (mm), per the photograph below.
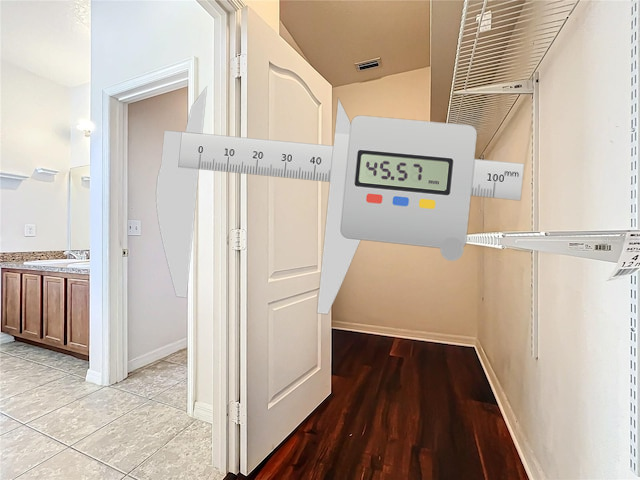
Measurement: 45.57 mm
